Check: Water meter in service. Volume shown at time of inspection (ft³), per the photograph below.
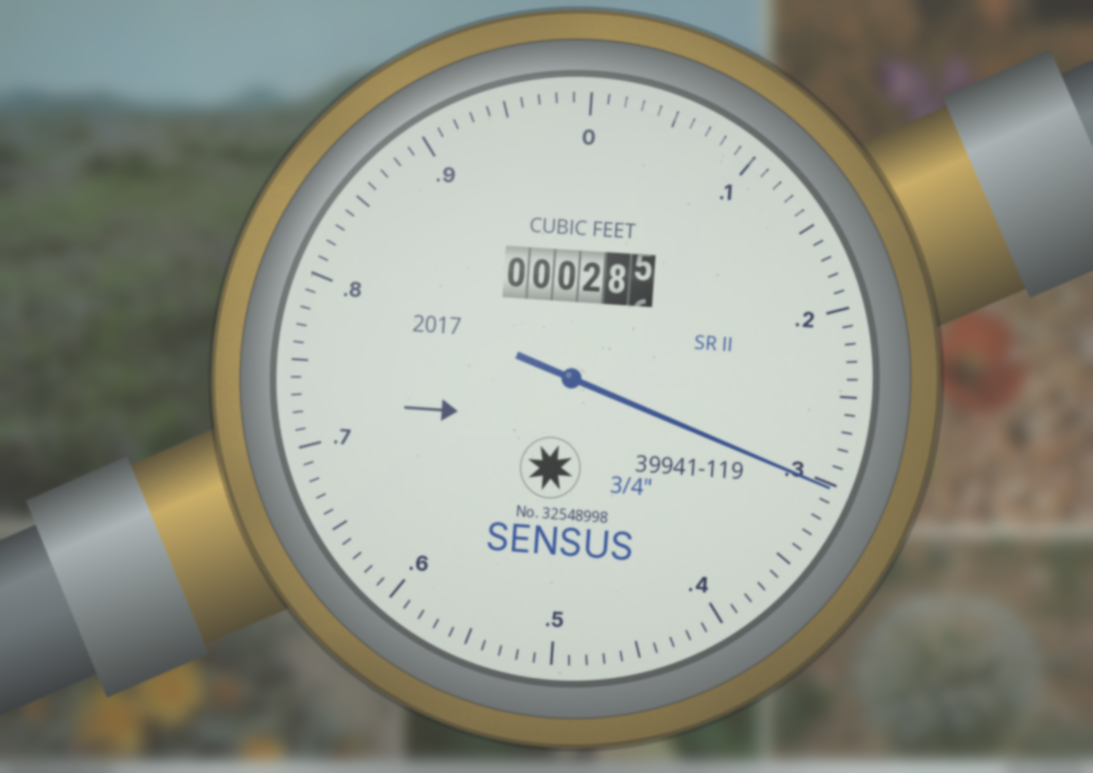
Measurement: 285.30 ft³
